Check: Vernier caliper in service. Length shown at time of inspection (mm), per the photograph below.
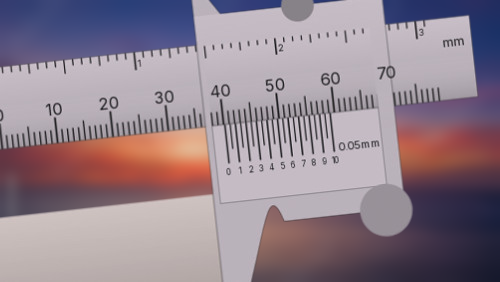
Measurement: 40.2 mm
